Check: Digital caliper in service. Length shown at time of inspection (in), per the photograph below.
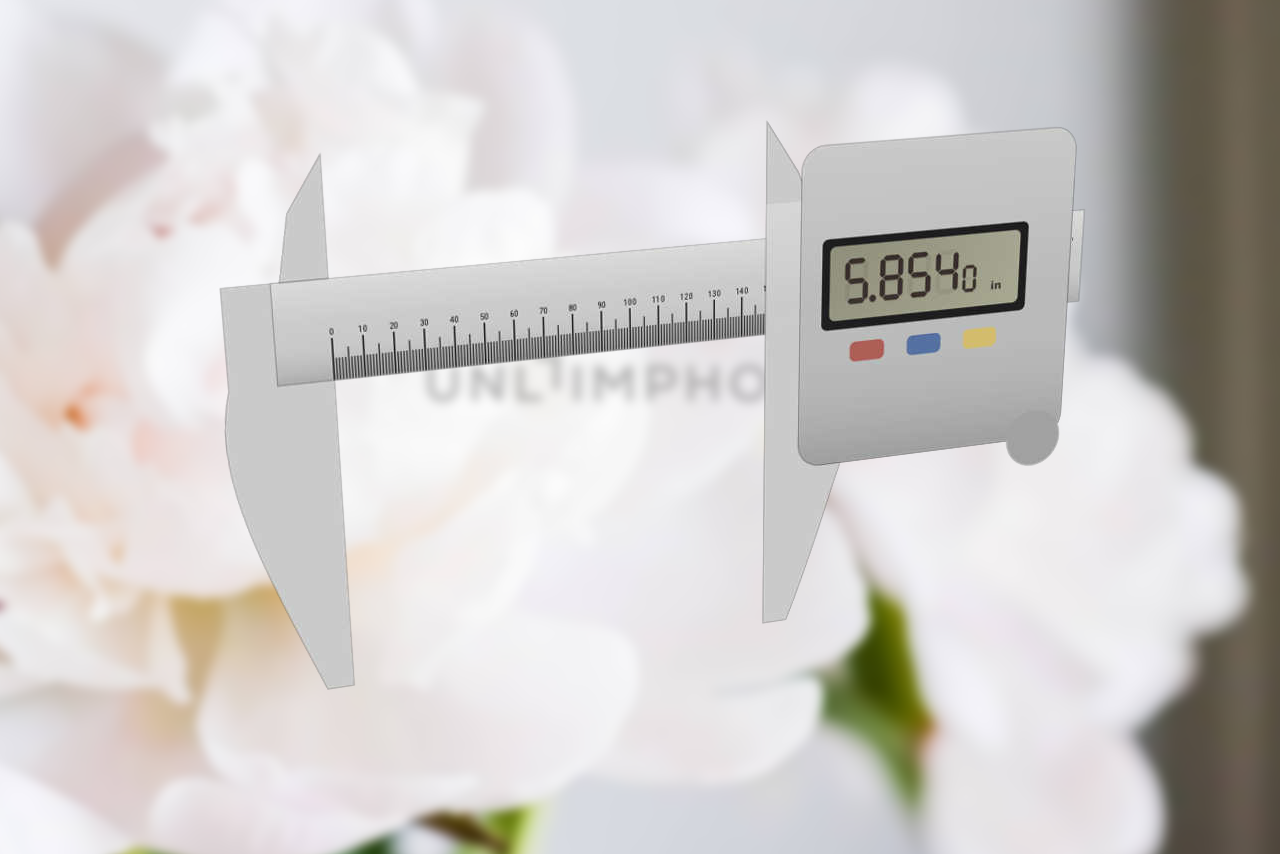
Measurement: 5.8540 in
